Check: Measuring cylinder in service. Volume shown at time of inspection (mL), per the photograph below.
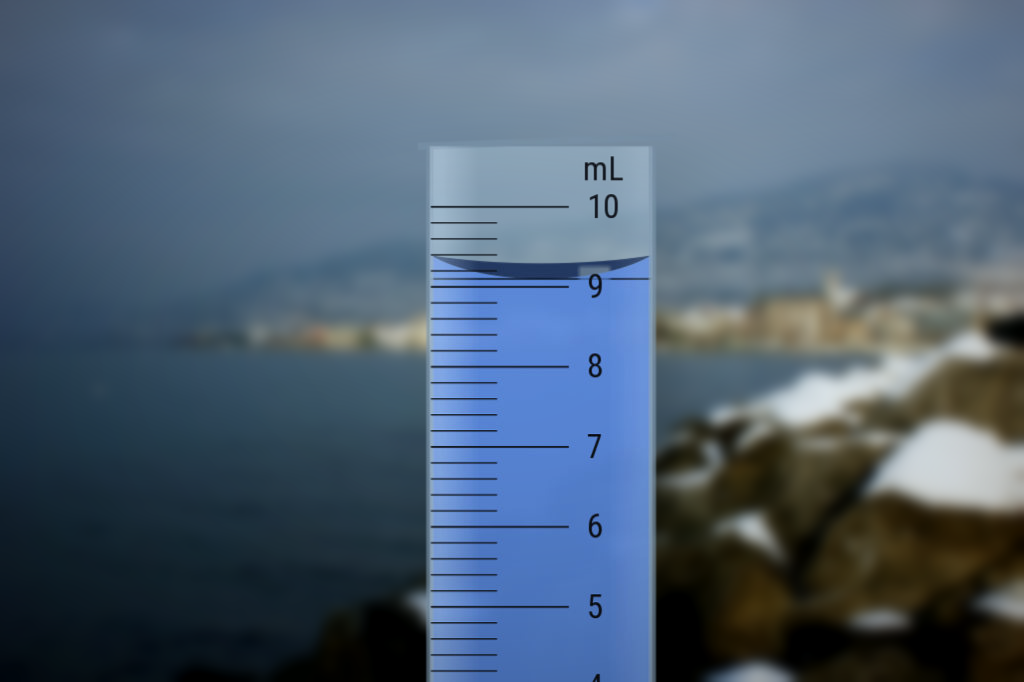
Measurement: 9.1 mL
